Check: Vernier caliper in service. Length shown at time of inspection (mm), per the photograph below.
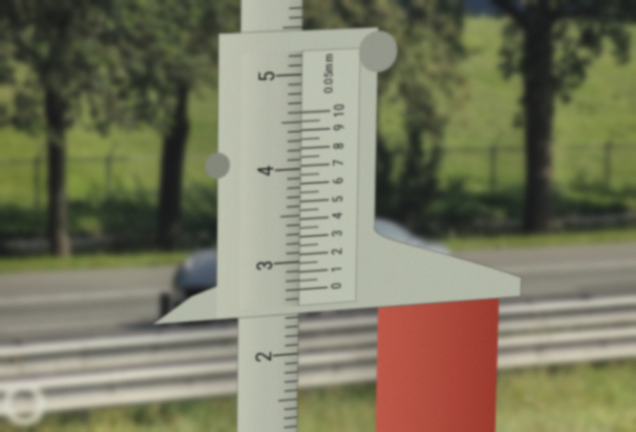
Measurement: 27.0 mm
